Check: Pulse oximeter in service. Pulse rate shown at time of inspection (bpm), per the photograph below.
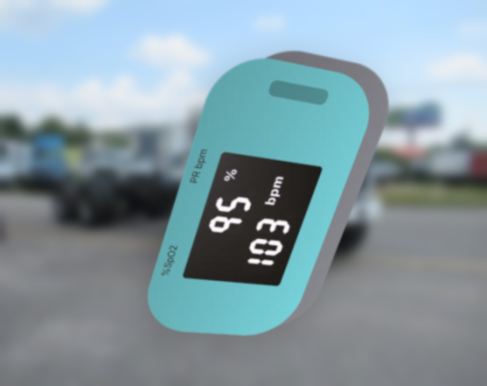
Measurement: 103 bpm
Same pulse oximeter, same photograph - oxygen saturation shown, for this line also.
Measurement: 95 %
